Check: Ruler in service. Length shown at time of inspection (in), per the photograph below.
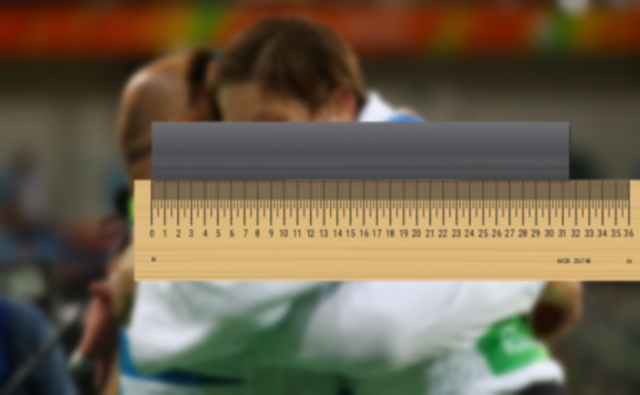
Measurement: 31.5 in
